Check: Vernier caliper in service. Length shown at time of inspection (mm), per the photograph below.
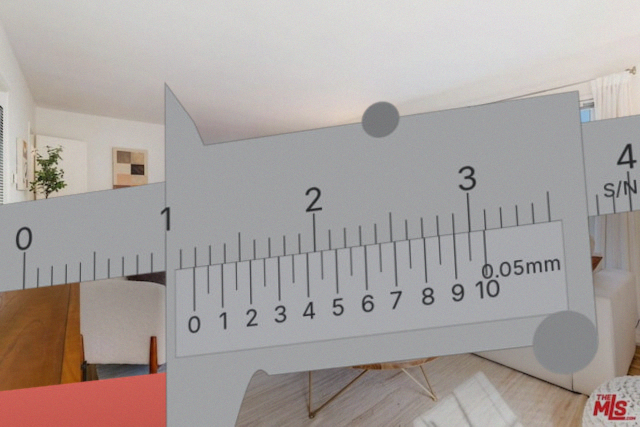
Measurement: 11.9 mm
